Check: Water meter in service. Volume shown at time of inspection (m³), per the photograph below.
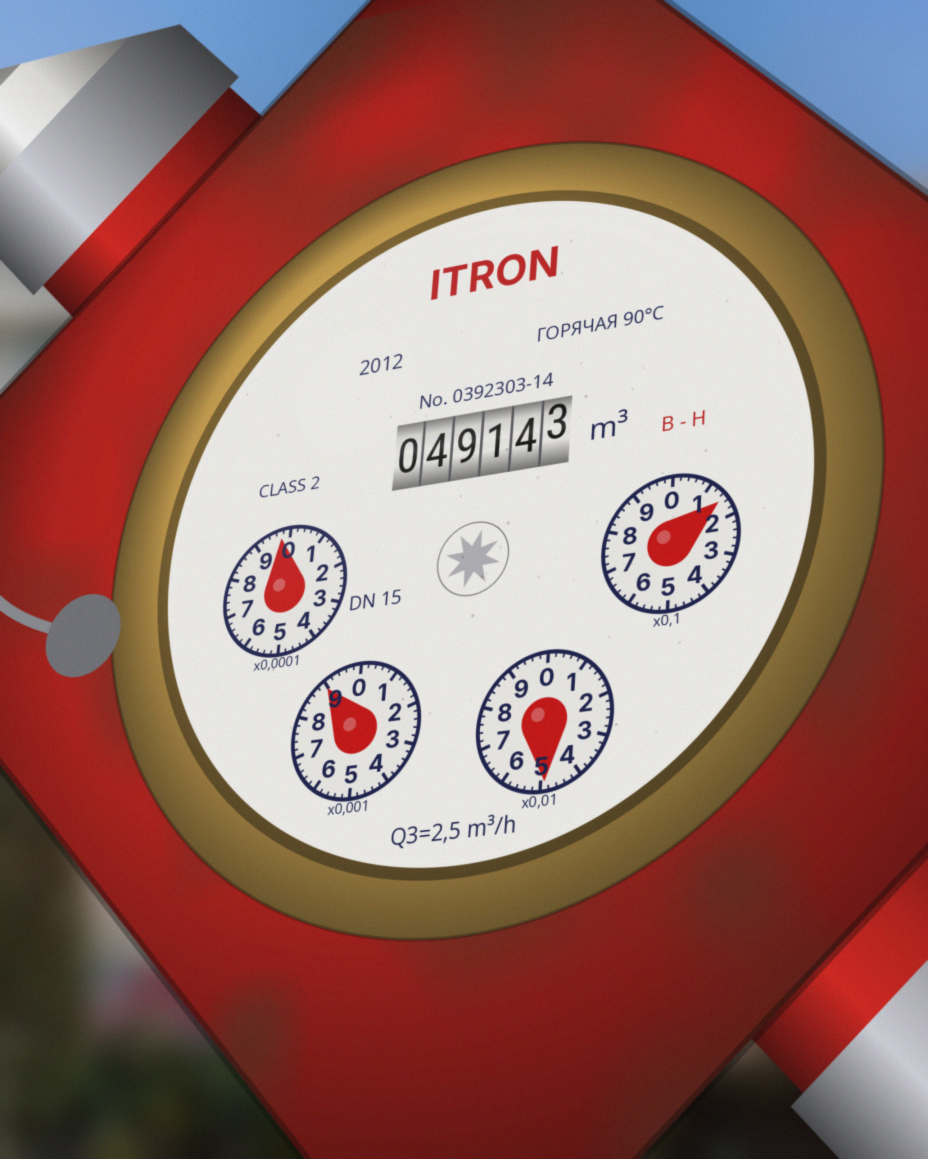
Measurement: 49143.1489 m³
